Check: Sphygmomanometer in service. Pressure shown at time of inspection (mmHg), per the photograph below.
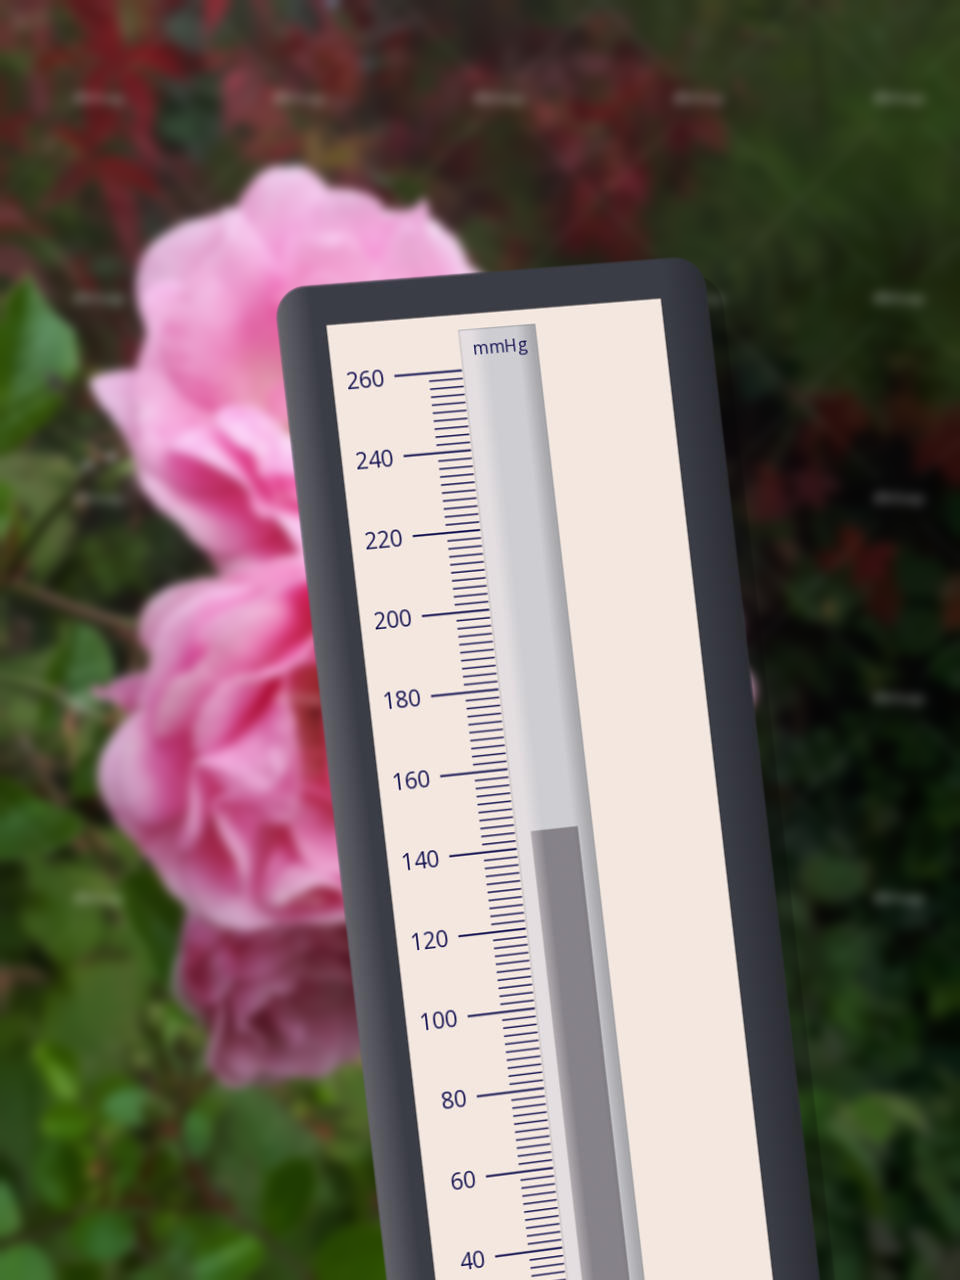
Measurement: 144 mmHg
